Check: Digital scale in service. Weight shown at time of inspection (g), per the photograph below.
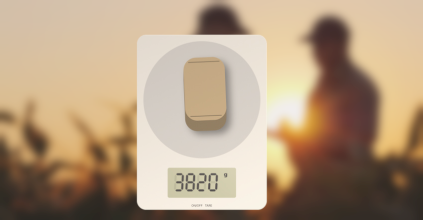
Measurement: 3820 g
